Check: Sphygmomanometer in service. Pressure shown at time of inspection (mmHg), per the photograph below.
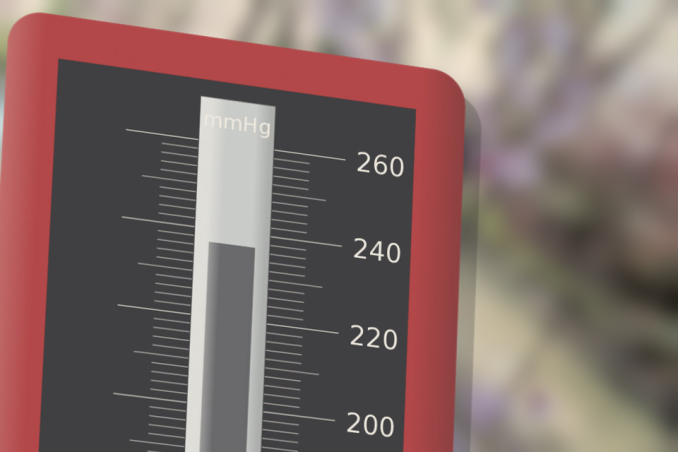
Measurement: 237 mmHg
